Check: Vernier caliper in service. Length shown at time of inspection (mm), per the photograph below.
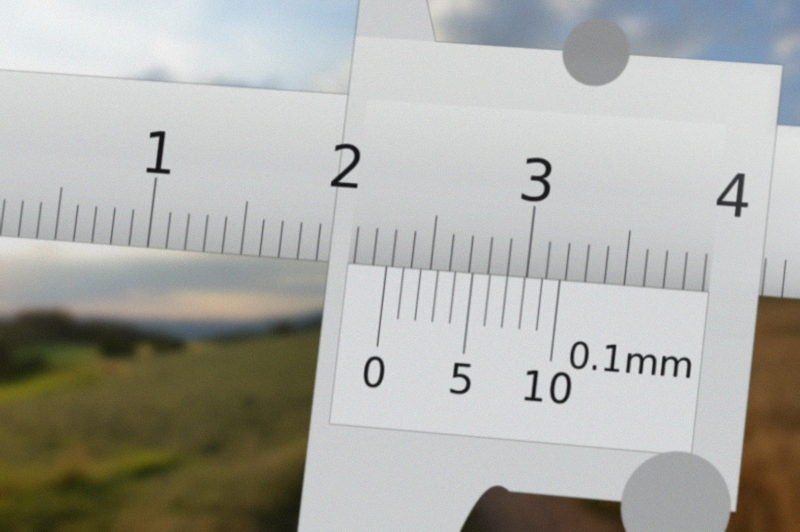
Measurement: 22.7 mm
